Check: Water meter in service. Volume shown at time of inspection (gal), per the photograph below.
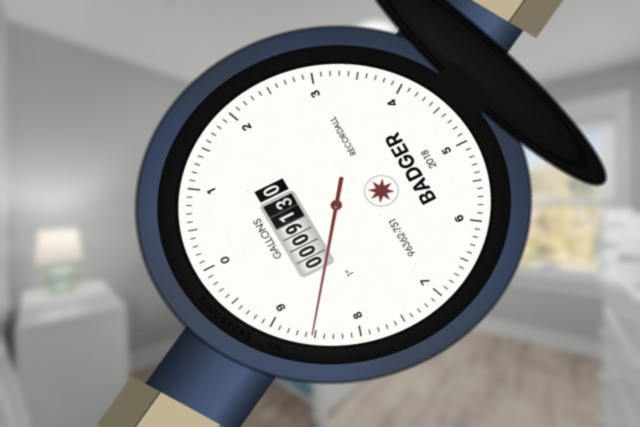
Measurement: 9128.5 gal
